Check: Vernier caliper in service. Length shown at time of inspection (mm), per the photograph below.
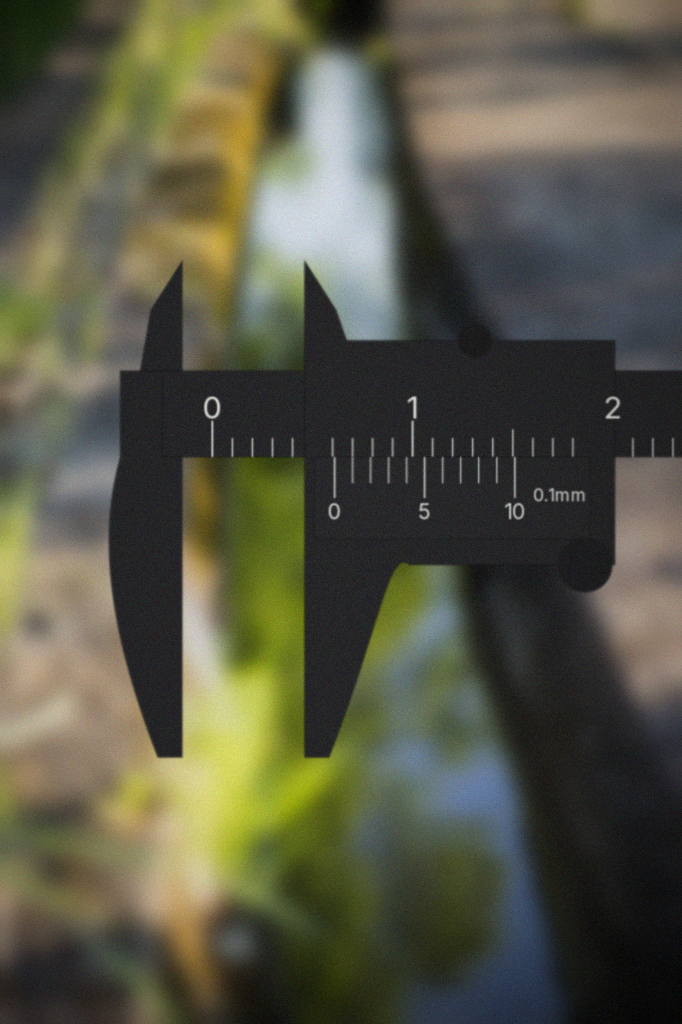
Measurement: 6.1 mm
